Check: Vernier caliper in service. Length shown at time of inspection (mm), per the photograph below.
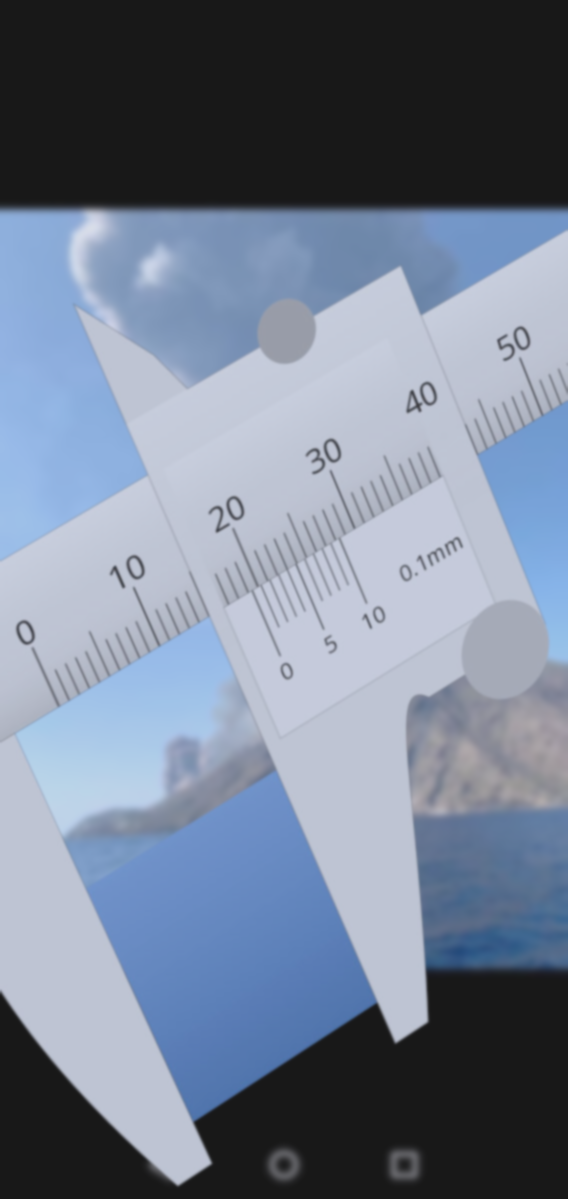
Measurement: 19.4 mm
